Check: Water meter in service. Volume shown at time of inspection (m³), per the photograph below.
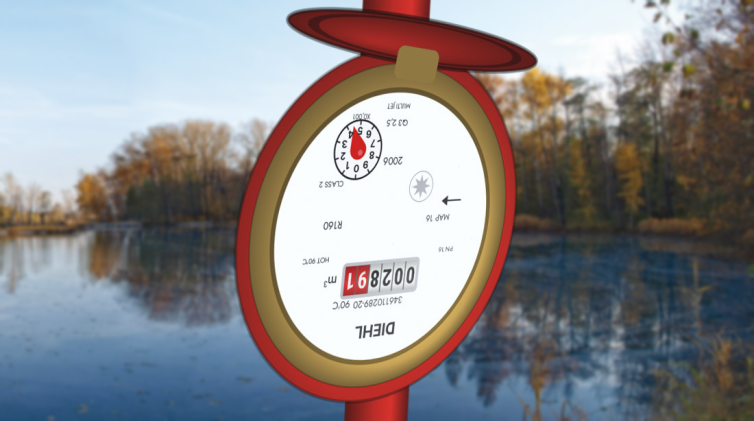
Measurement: 28.914 m³
